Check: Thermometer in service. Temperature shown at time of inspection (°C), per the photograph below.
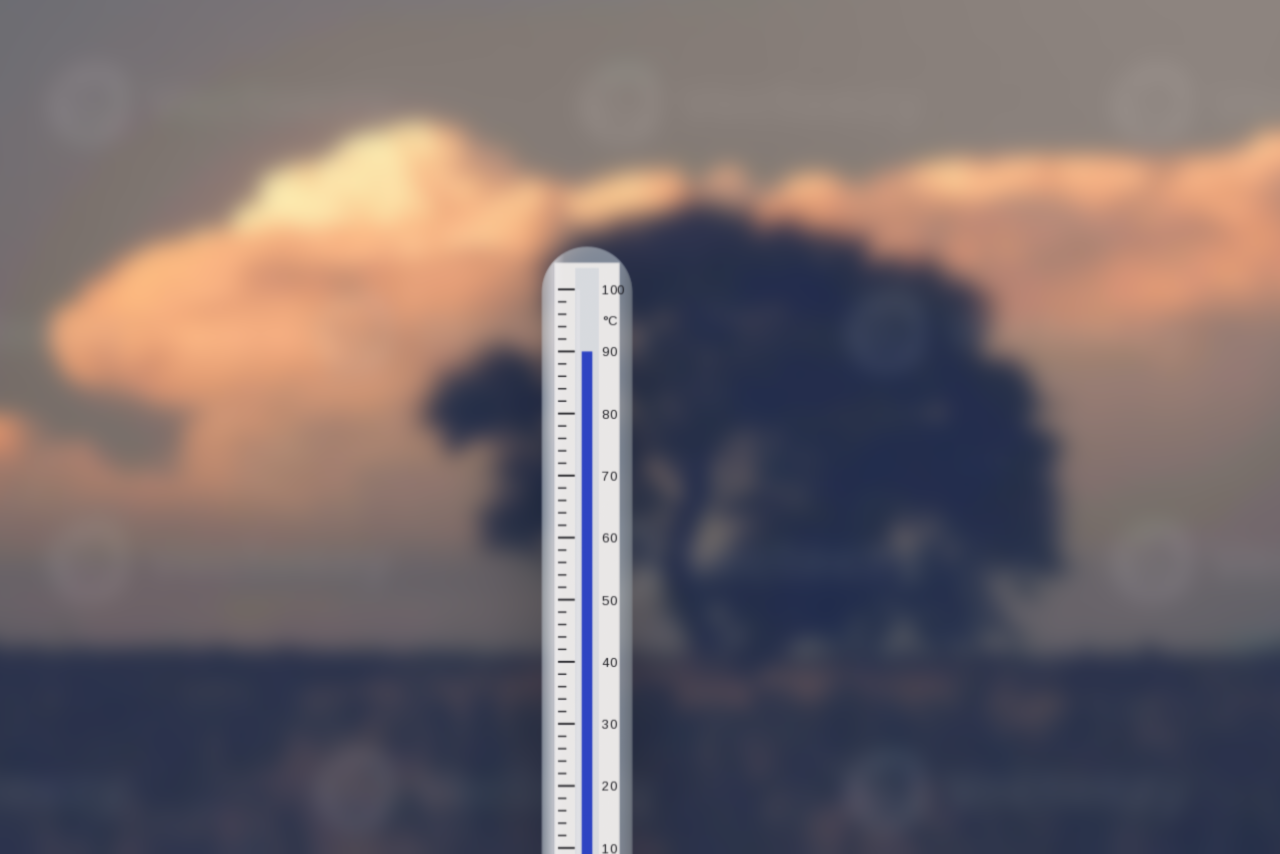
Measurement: 90 °C
